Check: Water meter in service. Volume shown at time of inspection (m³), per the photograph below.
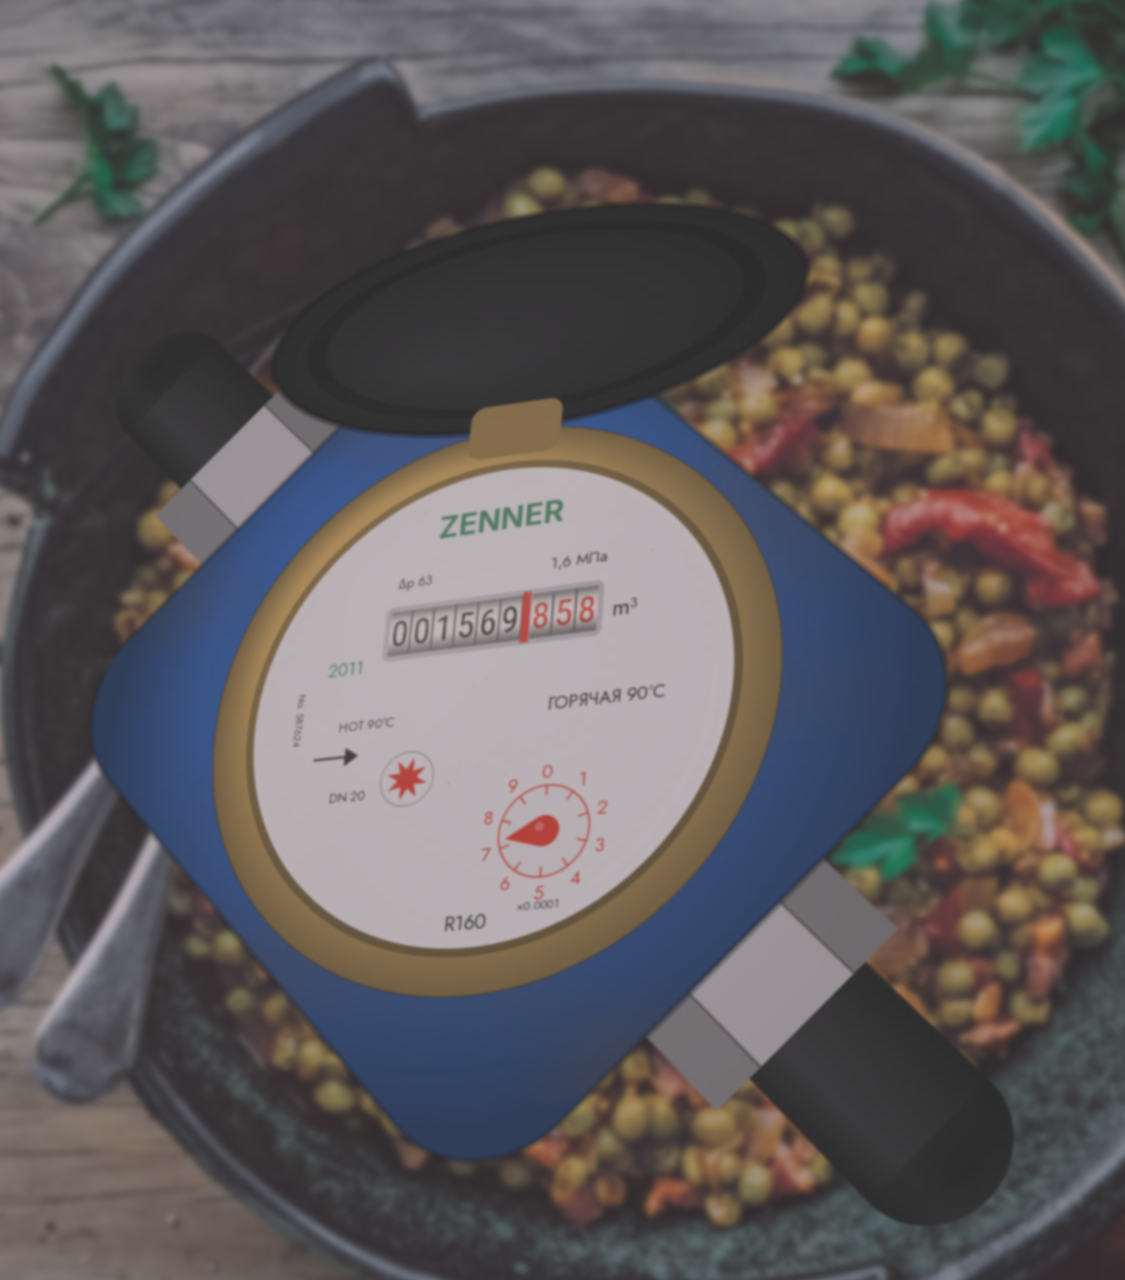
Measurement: 1569.8587 m³
